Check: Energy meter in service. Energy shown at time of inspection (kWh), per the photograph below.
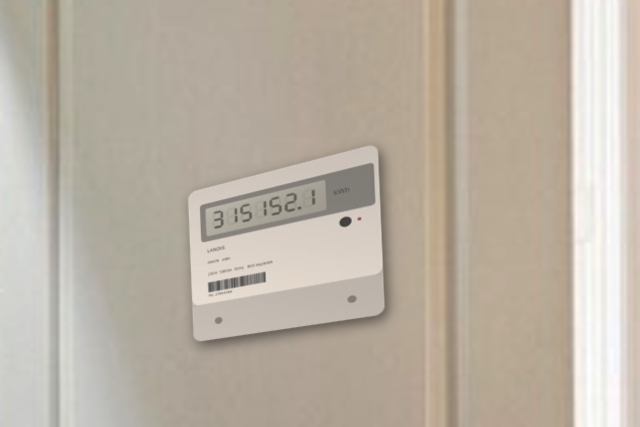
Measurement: 315152.1 kWh
